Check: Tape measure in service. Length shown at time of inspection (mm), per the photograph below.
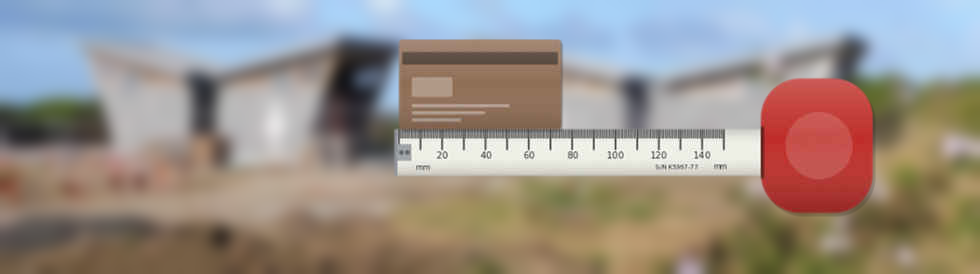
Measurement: 75 mm
